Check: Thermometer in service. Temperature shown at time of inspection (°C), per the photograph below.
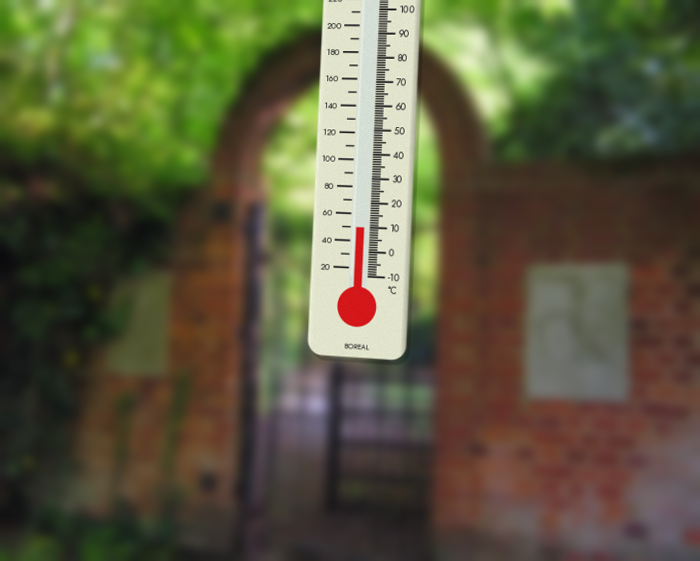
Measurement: 10 °C
